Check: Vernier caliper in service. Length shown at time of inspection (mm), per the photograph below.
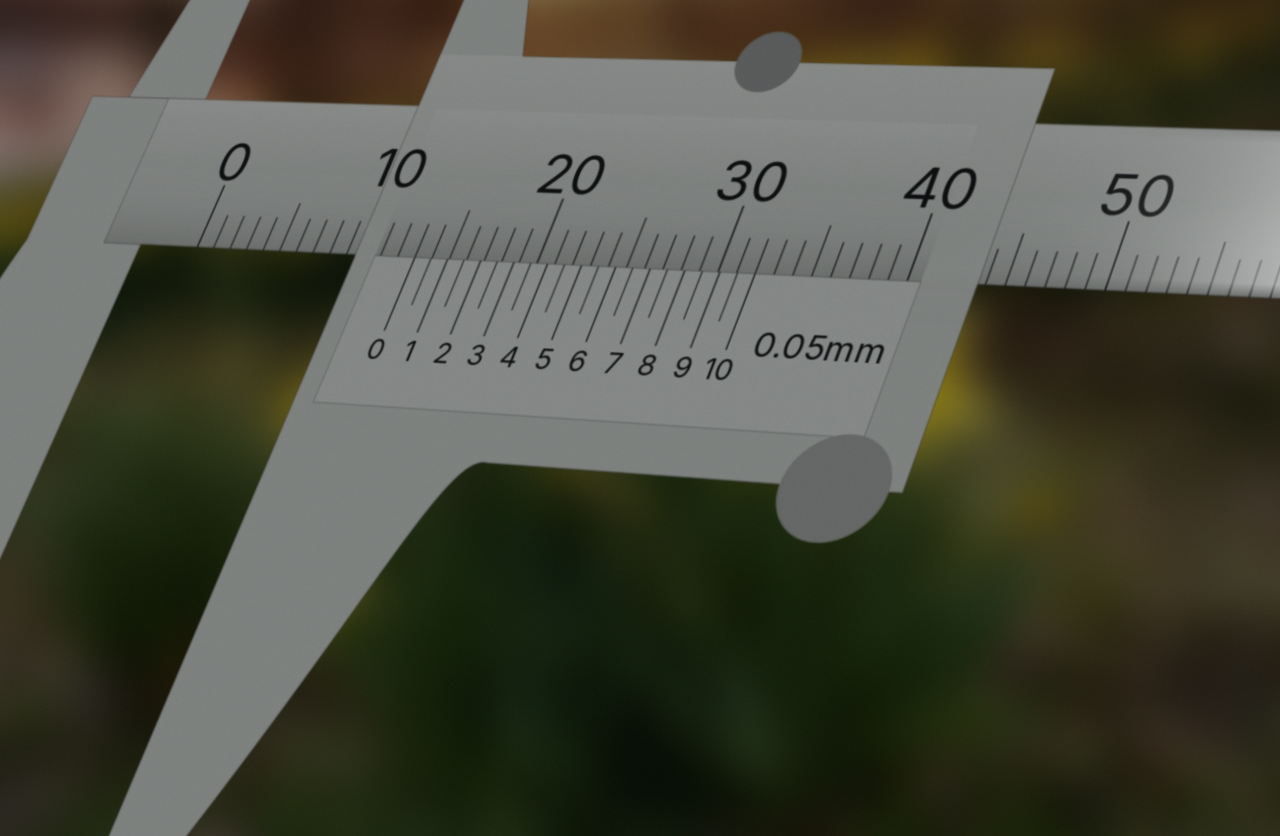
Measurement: 13.0 mm
